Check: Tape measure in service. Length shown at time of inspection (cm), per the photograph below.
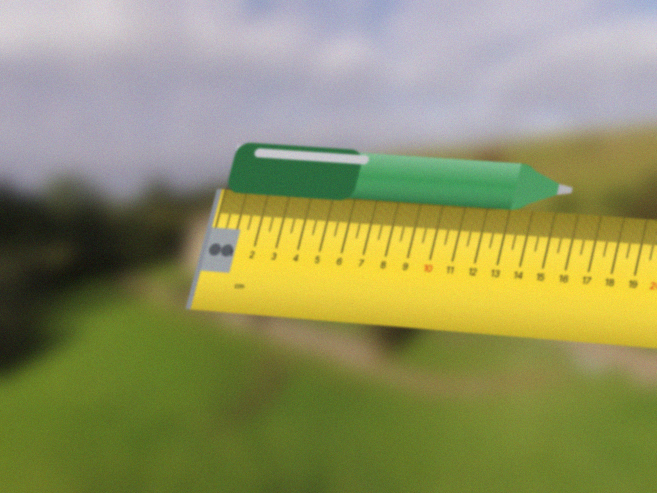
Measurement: 15.5 cm
